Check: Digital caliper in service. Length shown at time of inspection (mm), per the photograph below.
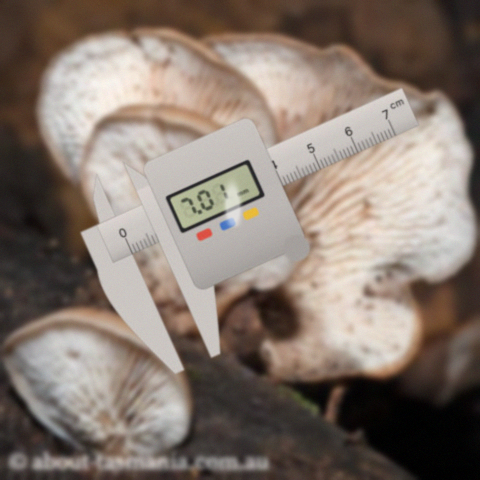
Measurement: 7.01 mm
